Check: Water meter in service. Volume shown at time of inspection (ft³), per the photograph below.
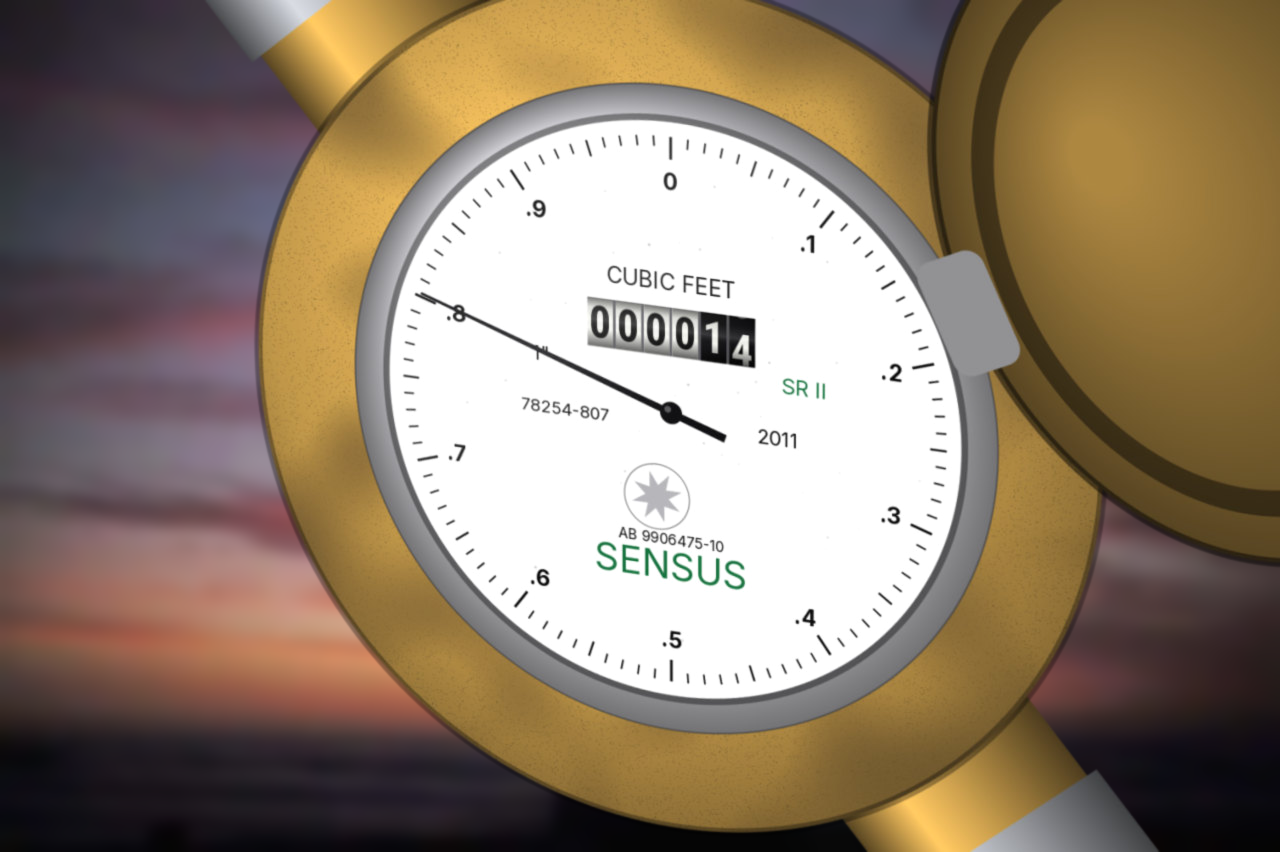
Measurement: 13.80 ft³
